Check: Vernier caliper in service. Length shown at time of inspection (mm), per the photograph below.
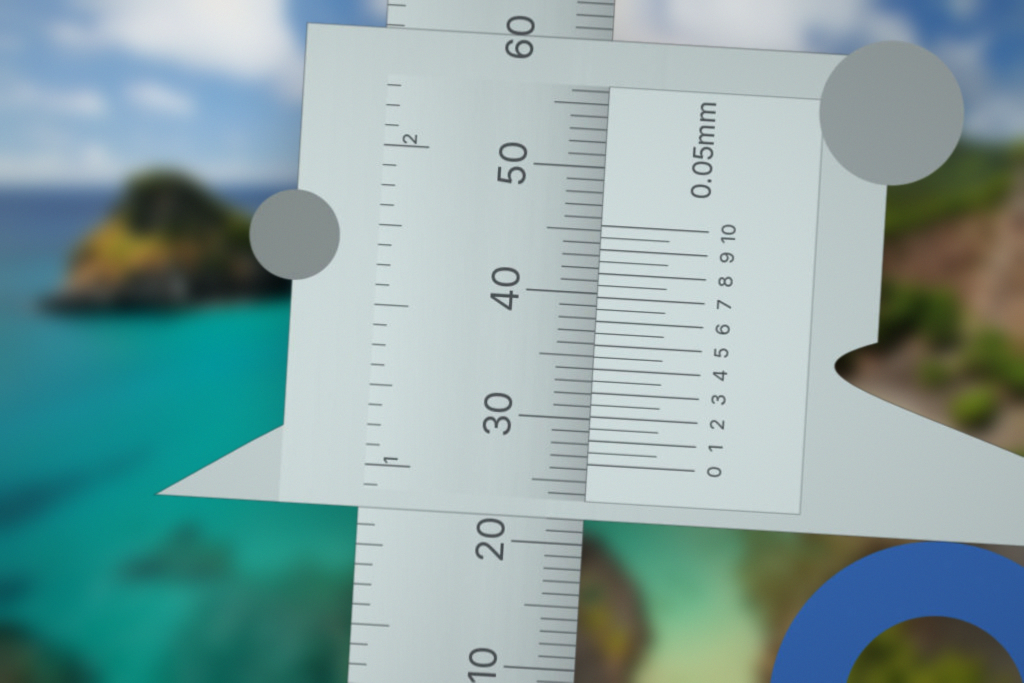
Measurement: 26.4 mm
